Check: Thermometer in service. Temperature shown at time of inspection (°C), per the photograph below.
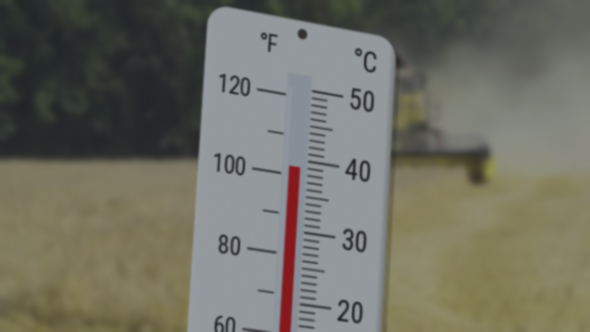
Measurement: 39 °C
